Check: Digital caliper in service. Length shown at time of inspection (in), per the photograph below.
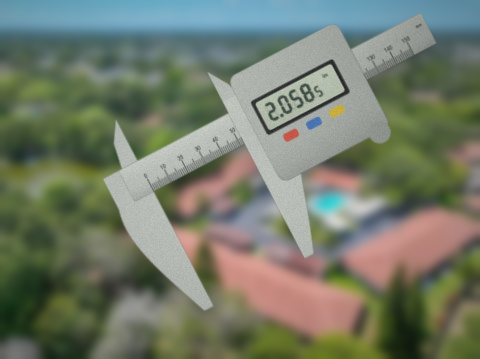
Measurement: 2.0585 in
